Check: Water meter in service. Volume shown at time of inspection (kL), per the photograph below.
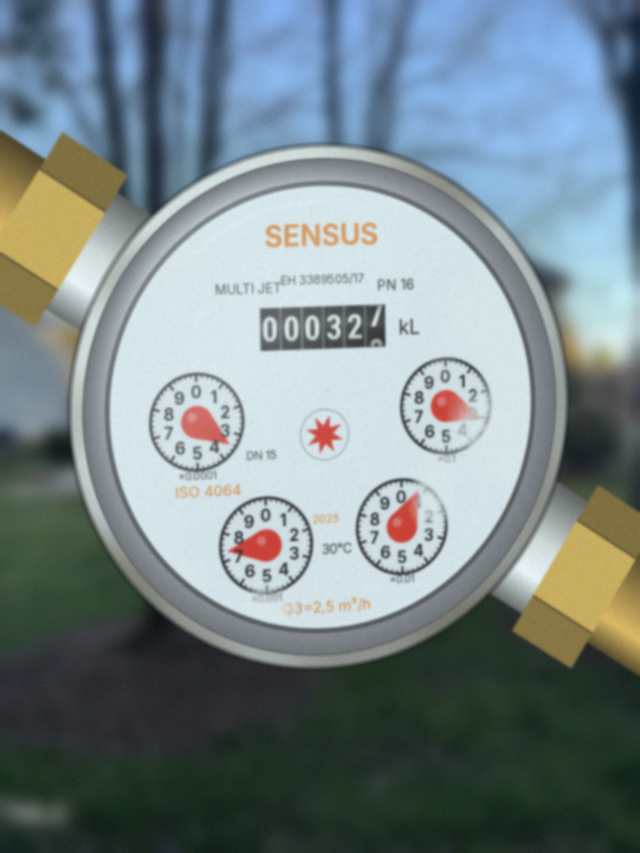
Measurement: 327.3073 kL
